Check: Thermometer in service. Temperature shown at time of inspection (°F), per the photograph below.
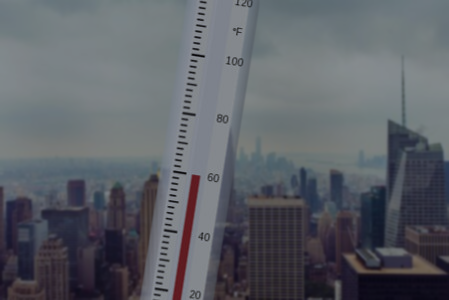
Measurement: 60 °F
